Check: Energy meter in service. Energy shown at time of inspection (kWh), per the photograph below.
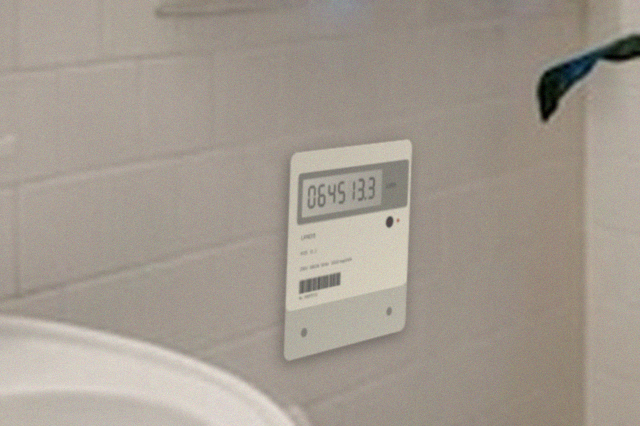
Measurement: 64513.3 kWh
